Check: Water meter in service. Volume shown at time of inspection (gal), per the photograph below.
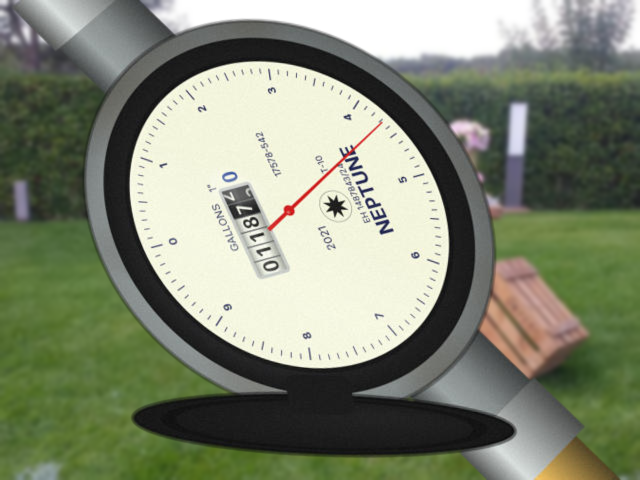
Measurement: 118724.3 gal
